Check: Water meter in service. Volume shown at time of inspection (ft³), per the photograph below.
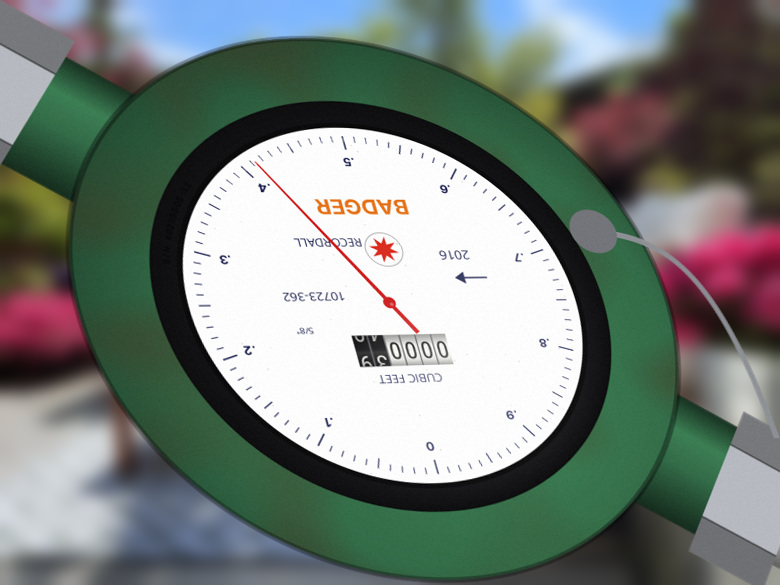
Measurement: 39.41 ft³
